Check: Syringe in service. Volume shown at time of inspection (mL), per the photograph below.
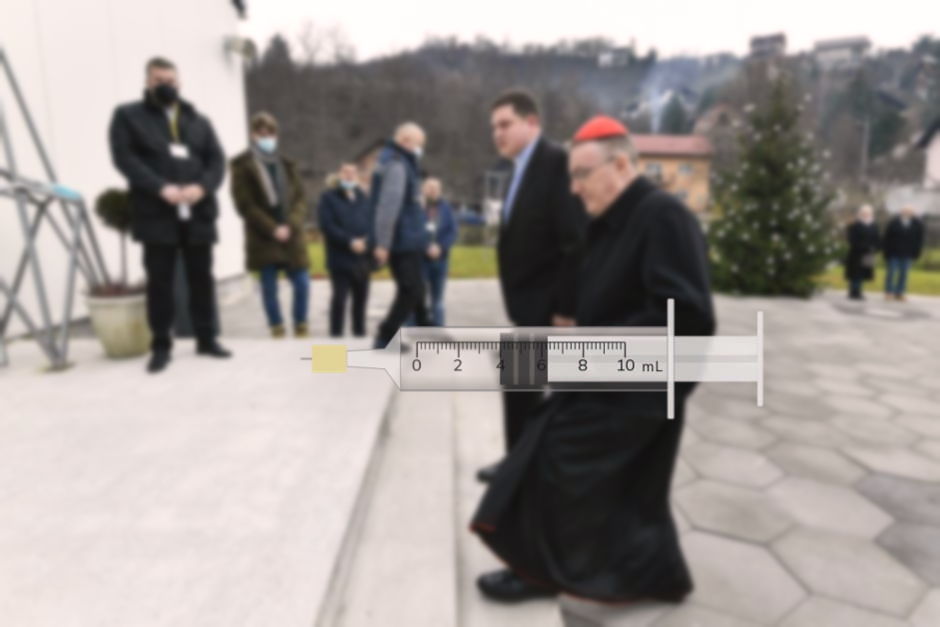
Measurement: 4 mL
